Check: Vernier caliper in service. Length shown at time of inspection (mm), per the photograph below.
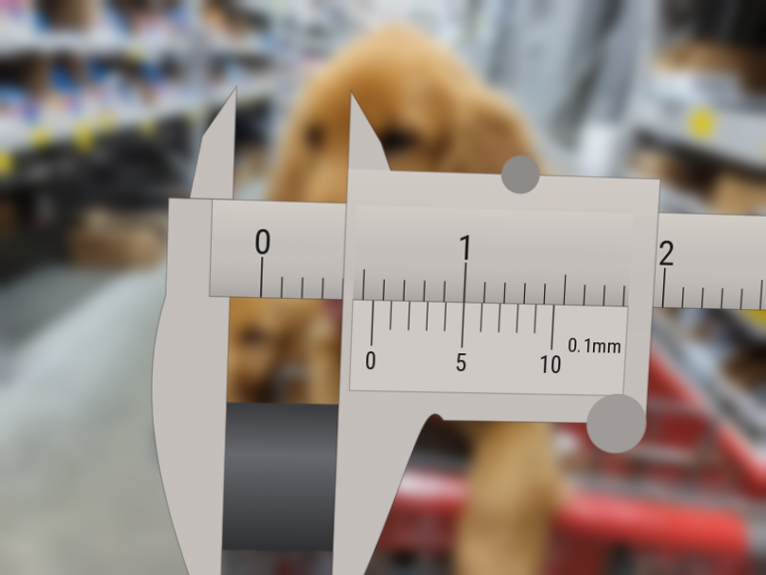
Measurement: 5.5 mm
